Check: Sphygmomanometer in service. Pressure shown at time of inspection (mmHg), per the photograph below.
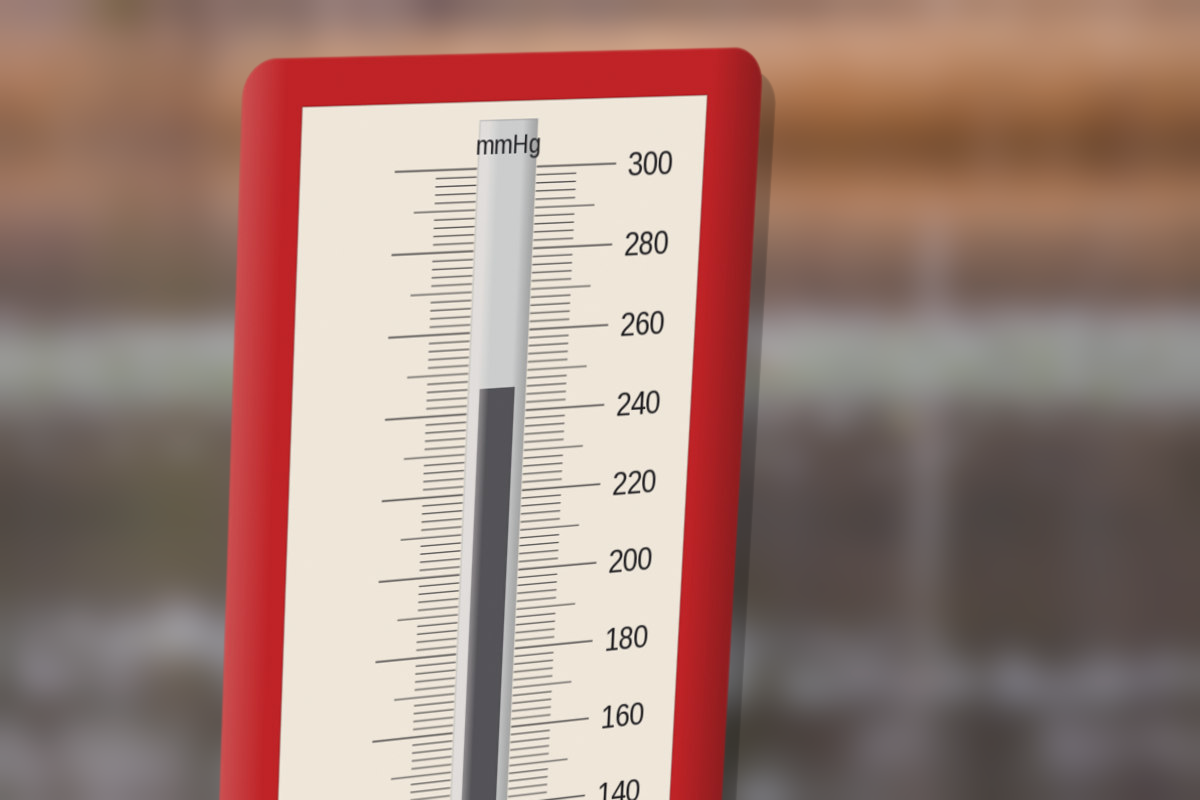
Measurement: 246 mmHg
